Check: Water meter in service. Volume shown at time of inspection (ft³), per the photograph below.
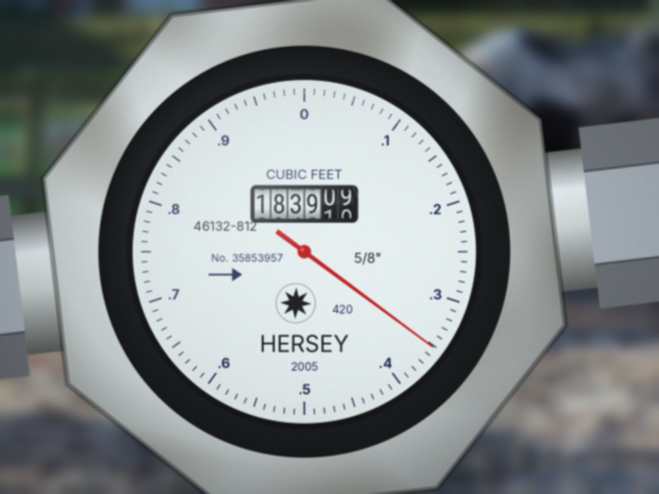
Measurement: 183909.35 ft³
